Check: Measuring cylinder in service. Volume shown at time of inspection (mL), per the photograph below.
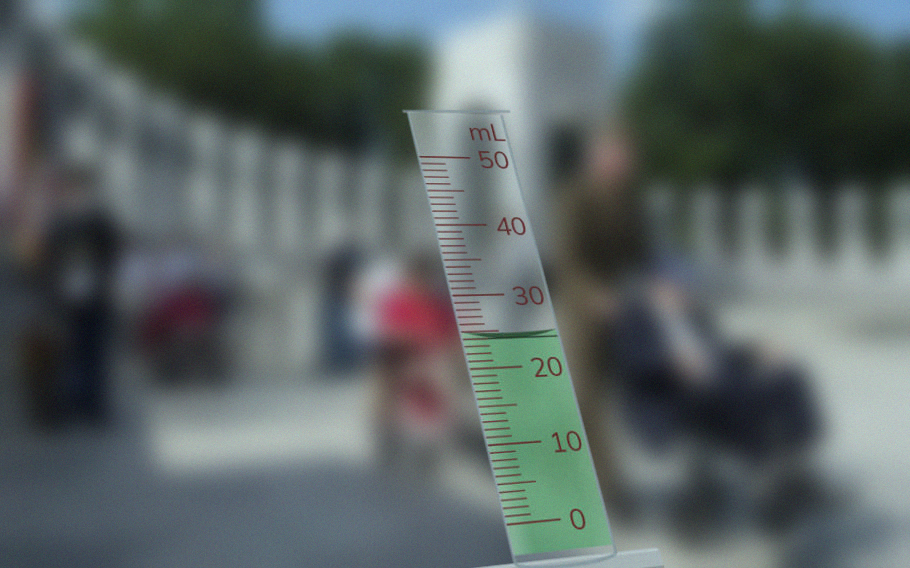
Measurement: 24 mL
